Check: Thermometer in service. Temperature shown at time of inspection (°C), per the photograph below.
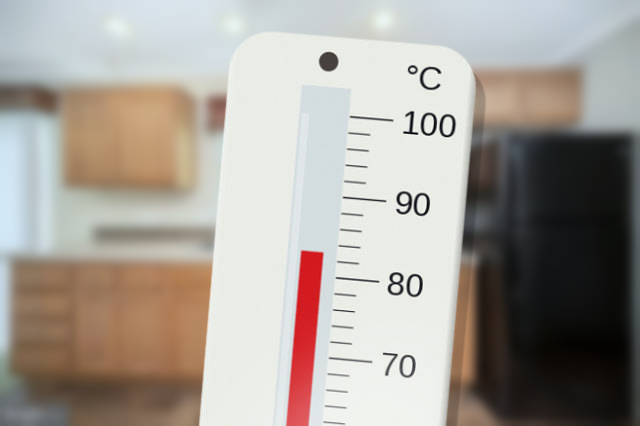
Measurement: 83 °C
